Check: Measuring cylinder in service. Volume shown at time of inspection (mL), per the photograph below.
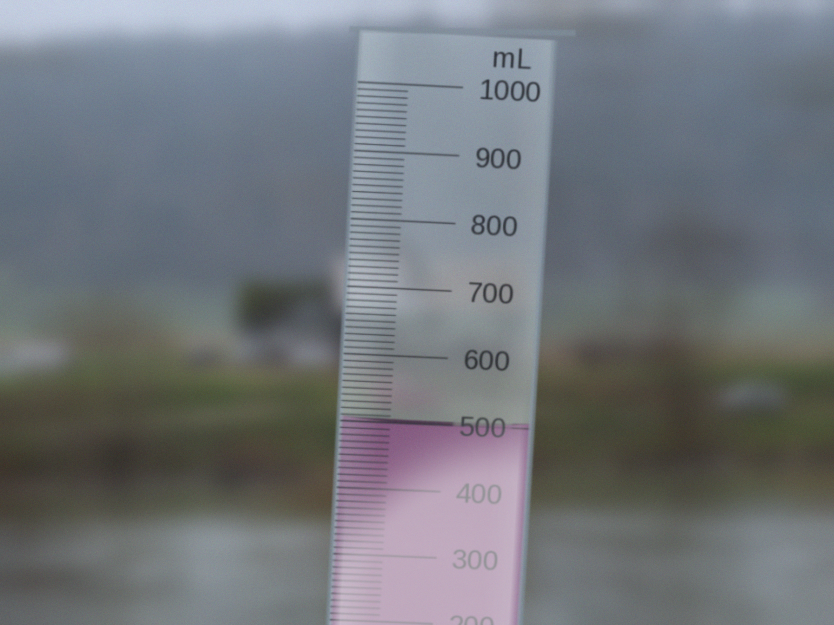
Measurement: 500 mL
